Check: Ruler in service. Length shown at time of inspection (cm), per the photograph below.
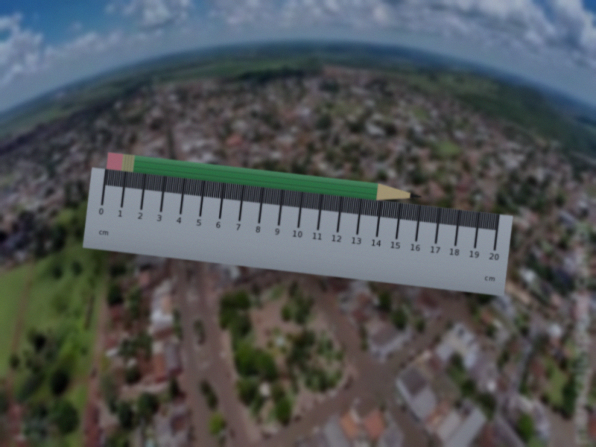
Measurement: 16 cm
